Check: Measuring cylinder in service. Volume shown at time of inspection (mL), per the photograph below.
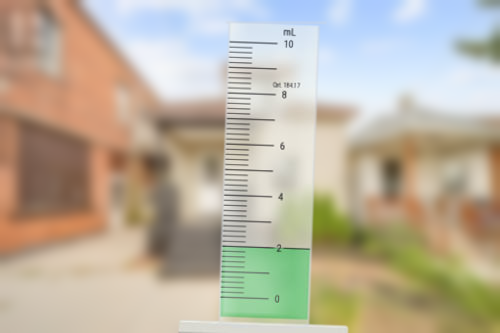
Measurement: 2 mL
